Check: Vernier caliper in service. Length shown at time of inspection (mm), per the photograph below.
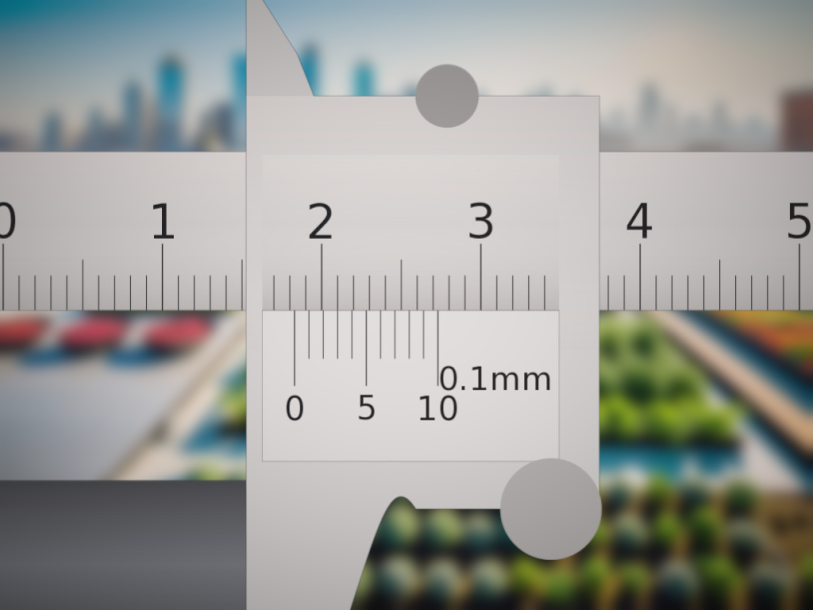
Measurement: 18.3 mm
